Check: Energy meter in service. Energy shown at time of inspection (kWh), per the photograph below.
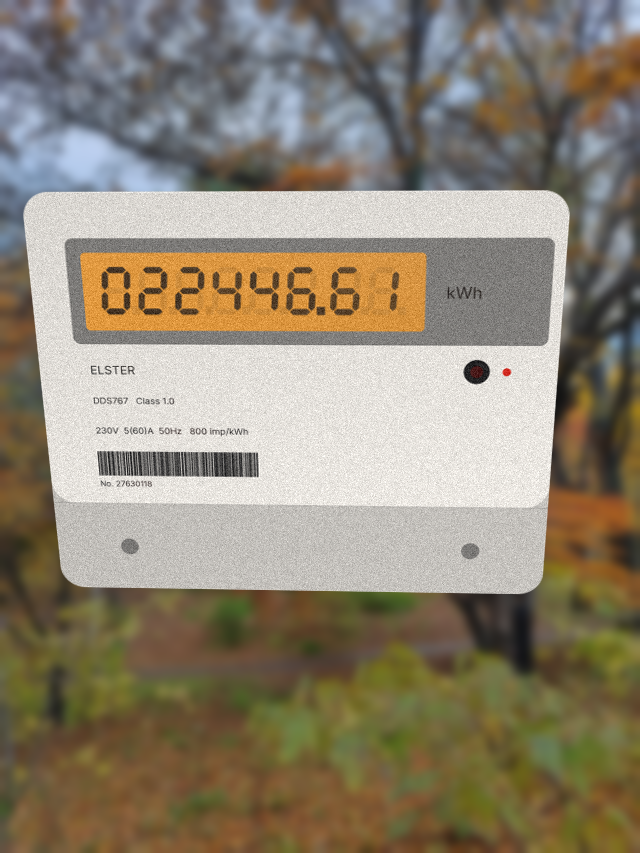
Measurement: 22446.61 kWh
